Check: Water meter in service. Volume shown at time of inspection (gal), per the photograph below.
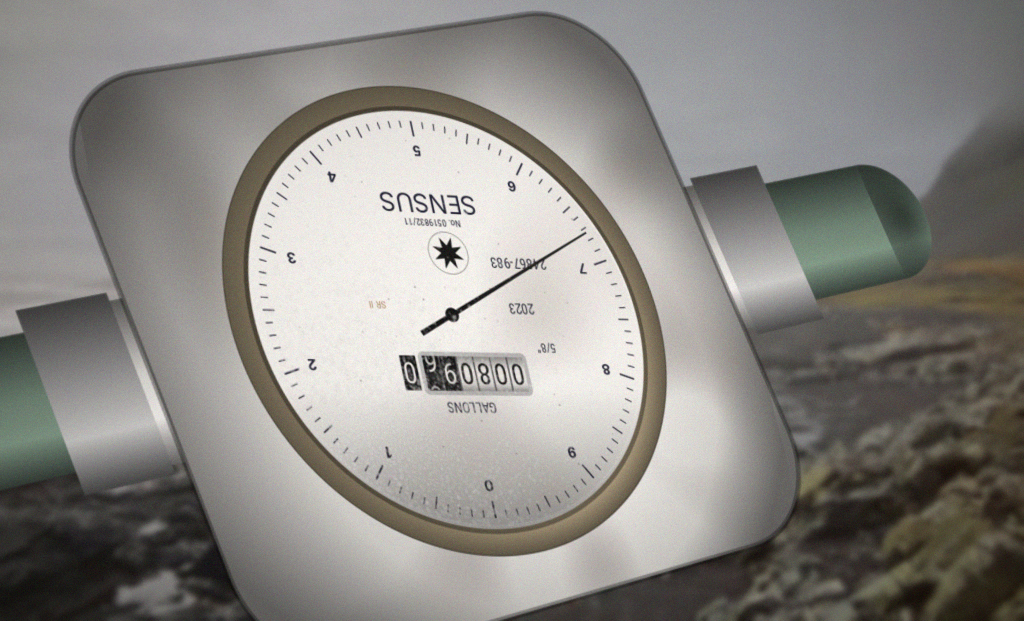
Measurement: 80956.7 gal
